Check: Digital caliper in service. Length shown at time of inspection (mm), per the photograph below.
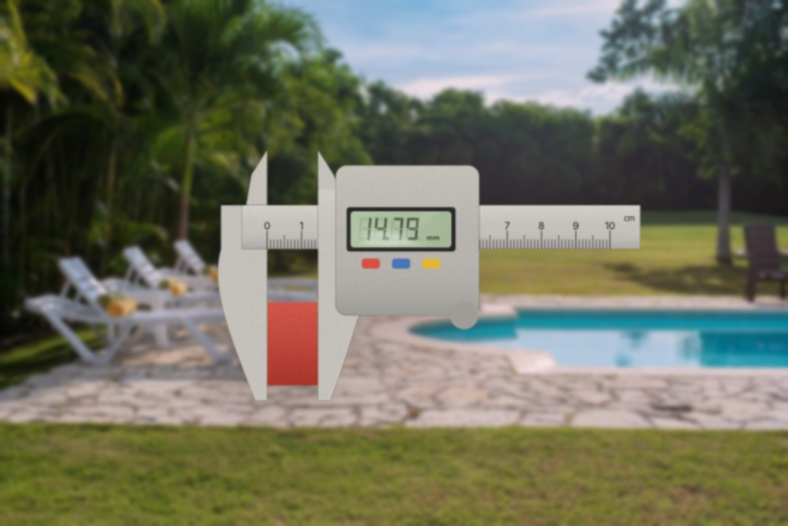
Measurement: 14.79 mm
